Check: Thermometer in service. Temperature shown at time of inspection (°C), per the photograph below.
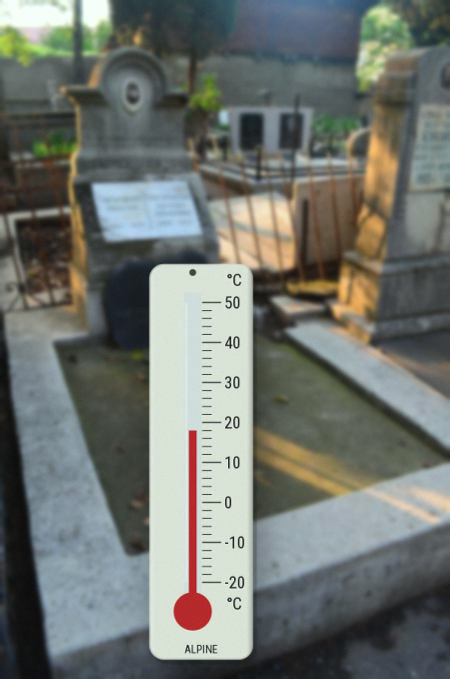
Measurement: 18 °C
